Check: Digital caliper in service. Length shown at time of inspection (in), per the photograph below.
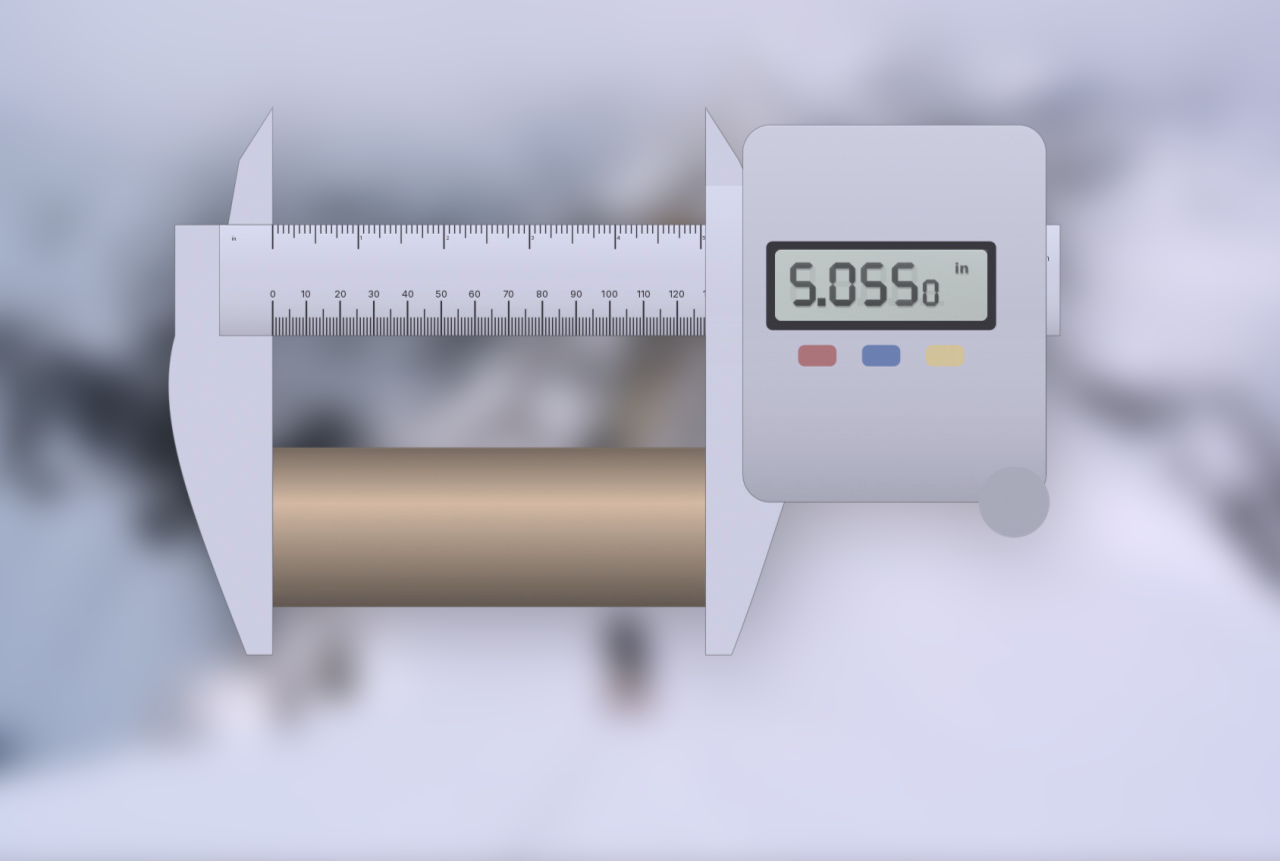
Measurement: 5.0550 in
